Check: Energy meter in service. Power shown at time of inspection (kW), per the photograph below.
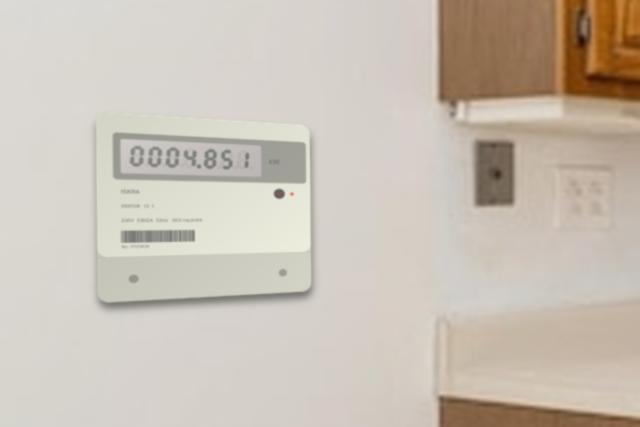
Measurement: 4.851 kW
